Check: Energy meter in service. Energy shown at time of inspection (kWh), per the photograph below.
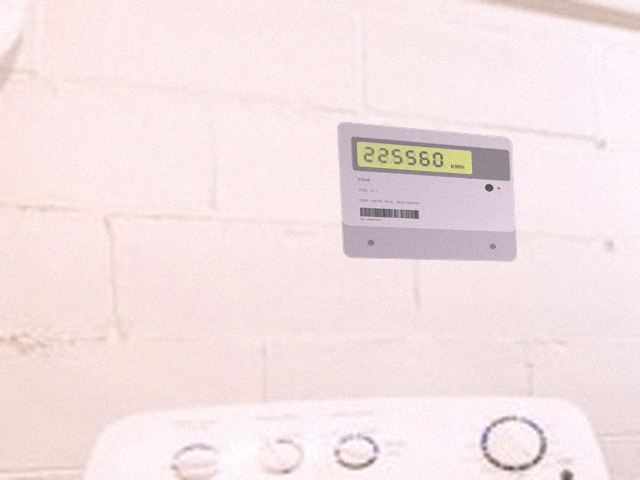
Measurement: 225560 kWh
